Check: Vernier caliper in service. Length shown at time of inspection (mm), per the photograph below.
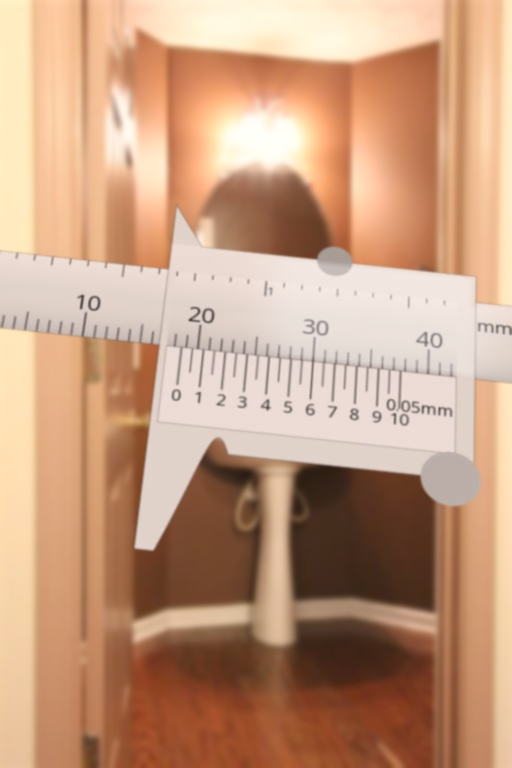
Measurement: 18.6 mm
